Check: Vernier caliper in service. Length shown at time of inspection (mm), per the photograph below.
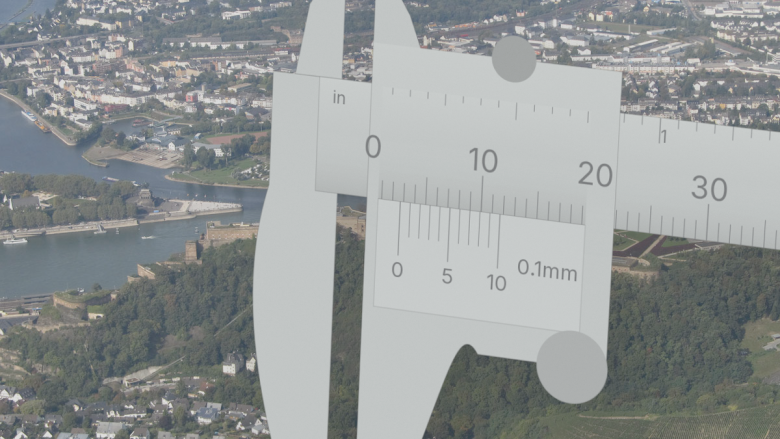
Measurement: 2.7 mm
